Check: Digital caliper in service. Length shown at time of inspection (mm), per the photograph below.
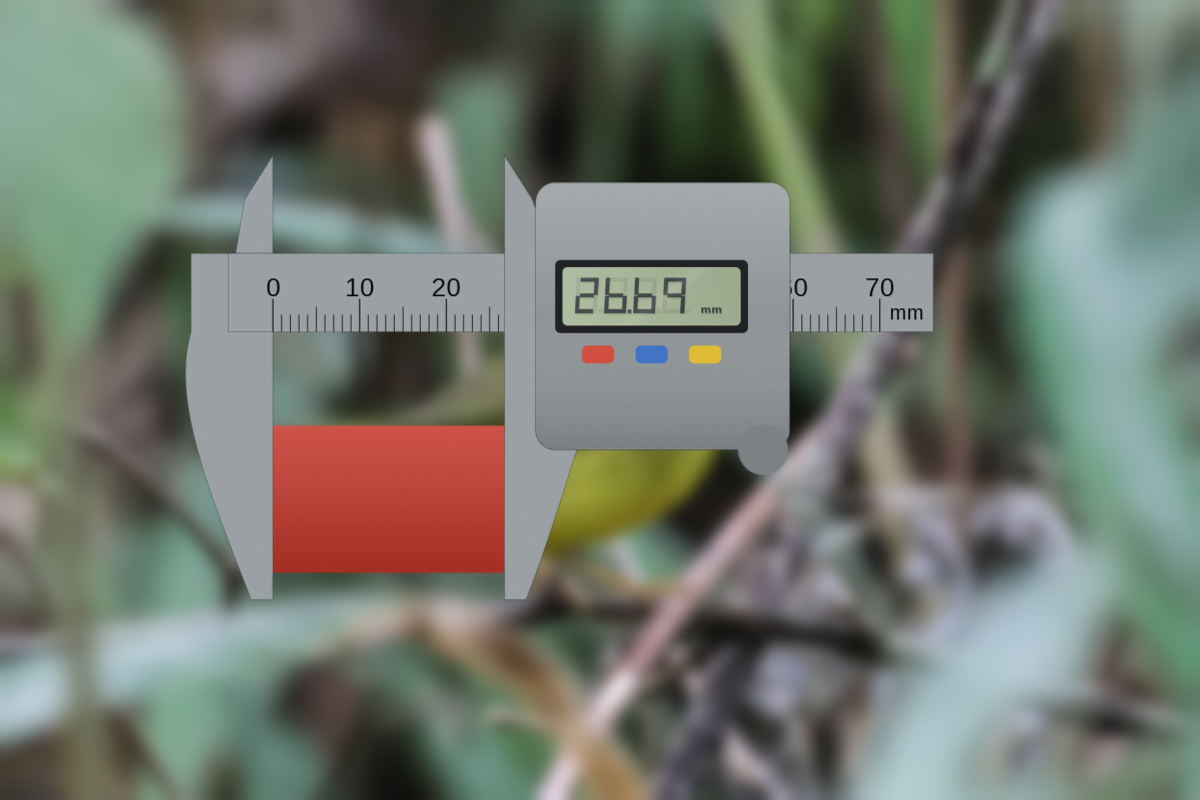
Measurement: 26.69 mm
